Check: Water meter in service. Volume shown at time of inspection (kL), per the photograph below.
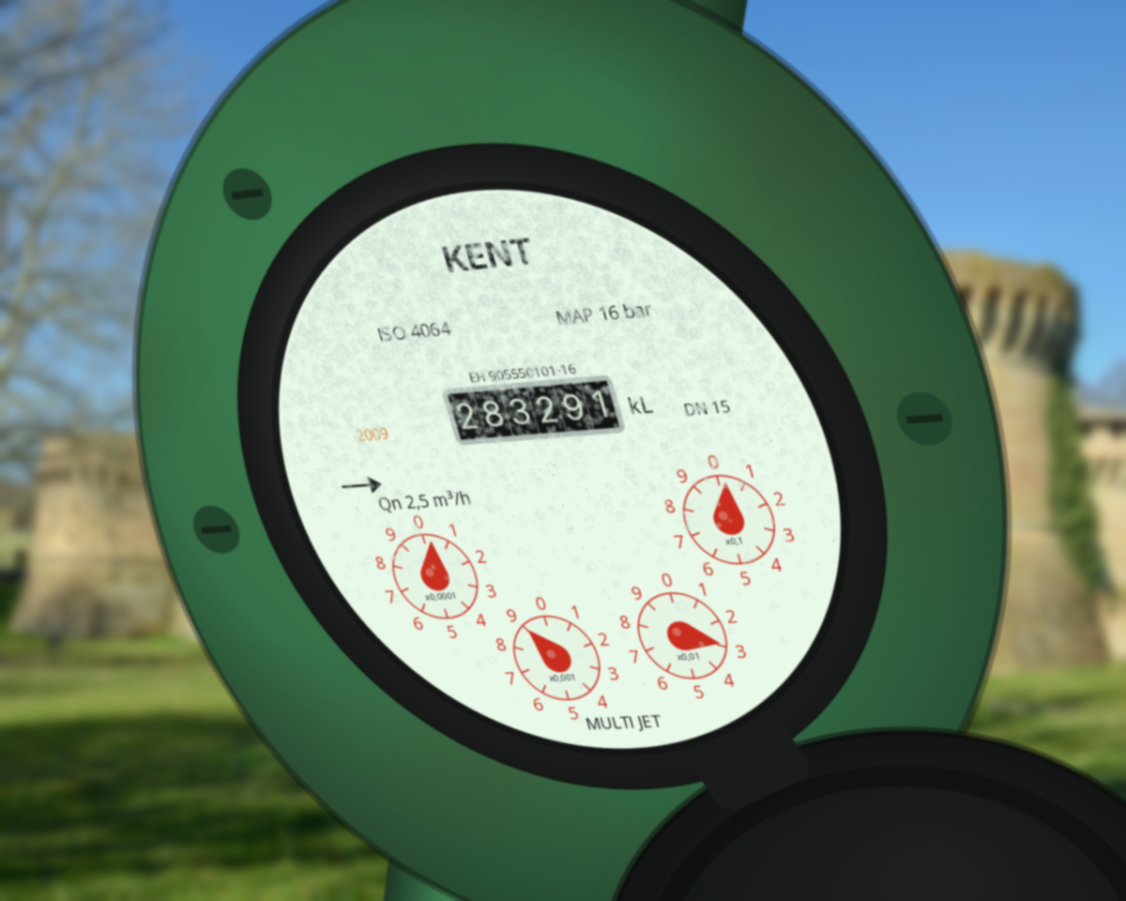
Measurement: 283291.0290 kL
